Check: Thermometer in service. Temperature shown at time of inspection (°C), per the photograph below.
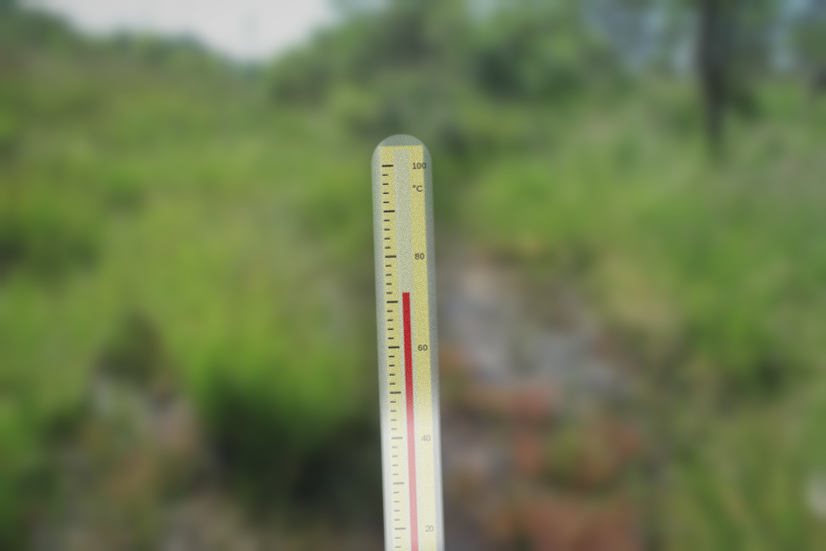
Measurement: 72 °C
